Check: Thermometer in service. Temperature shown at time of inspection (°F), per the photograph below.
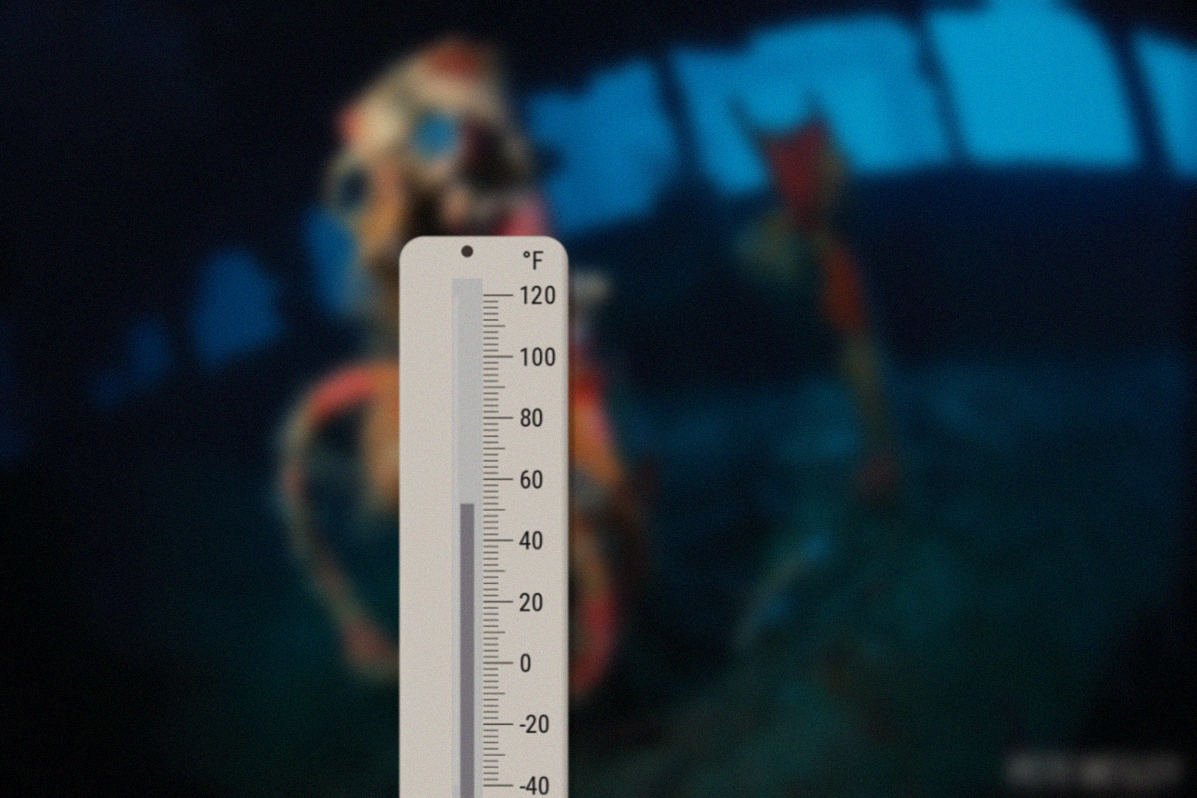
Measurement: 52 °F
